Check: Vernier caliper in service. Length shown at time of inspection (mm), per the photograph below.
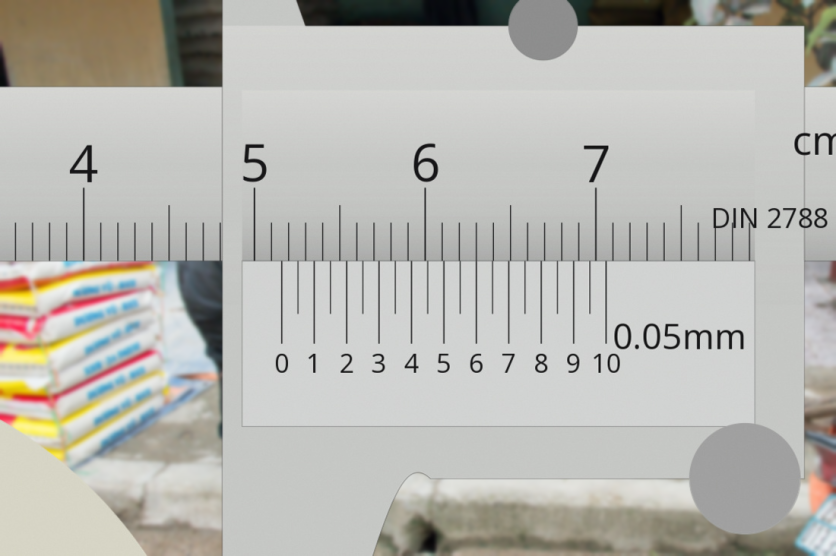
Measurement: 51.6 mm
